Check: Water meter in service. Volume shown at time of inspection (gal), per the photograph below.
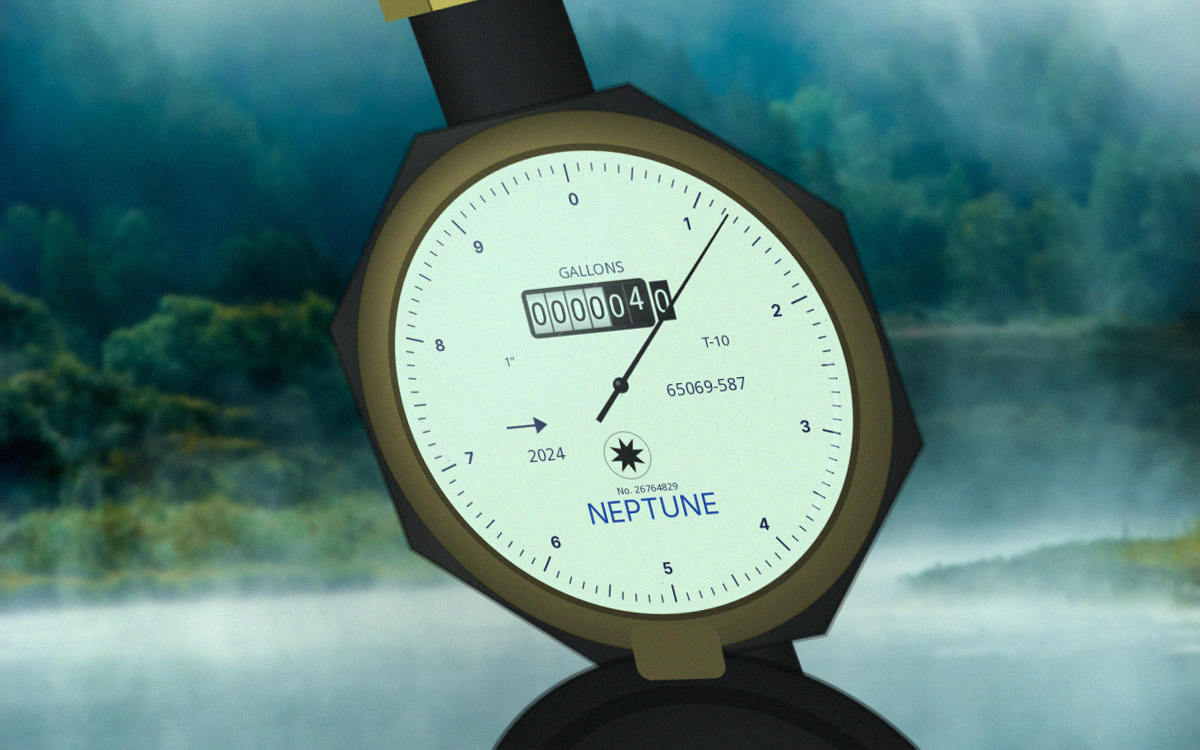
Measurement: 41.2 gal
